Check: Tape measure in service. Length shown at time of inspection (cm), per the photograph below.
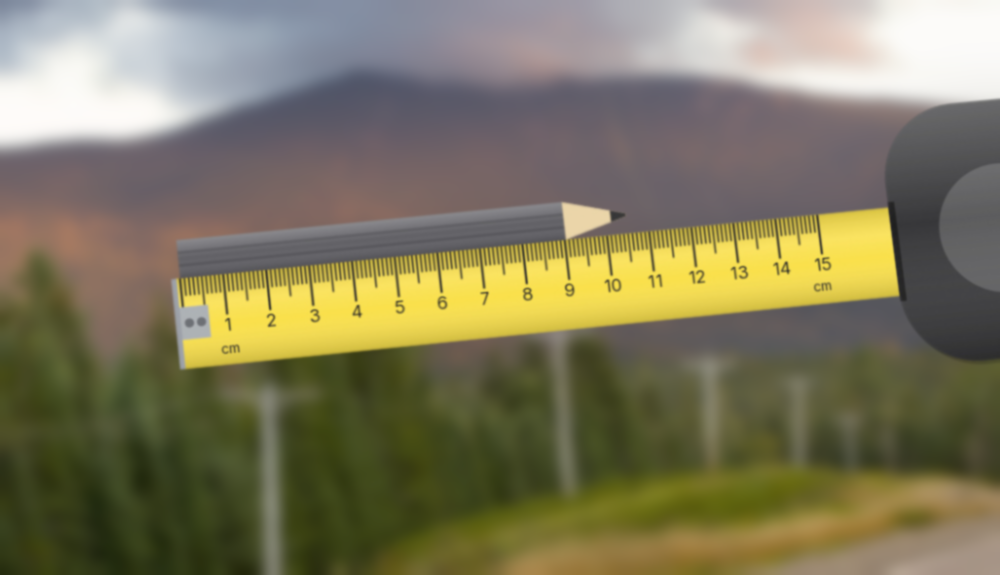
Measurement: 10.5 cm
